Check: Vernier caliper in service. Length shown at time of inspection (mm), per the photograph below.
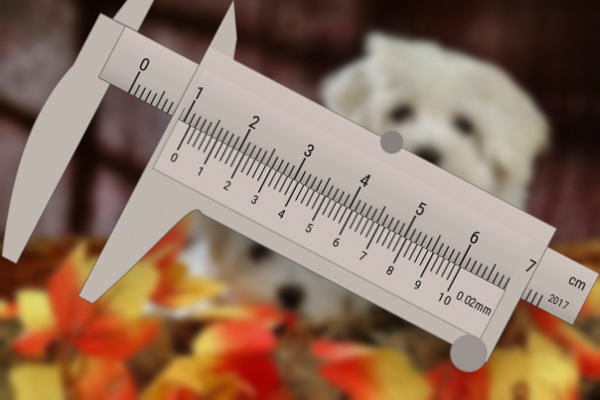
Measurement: 11.2 mm
